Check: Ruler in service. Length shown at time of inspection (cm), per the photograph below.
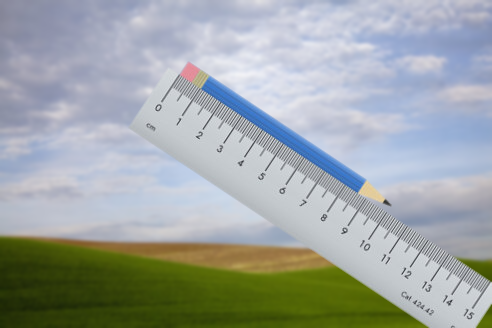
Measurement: 10 cm
